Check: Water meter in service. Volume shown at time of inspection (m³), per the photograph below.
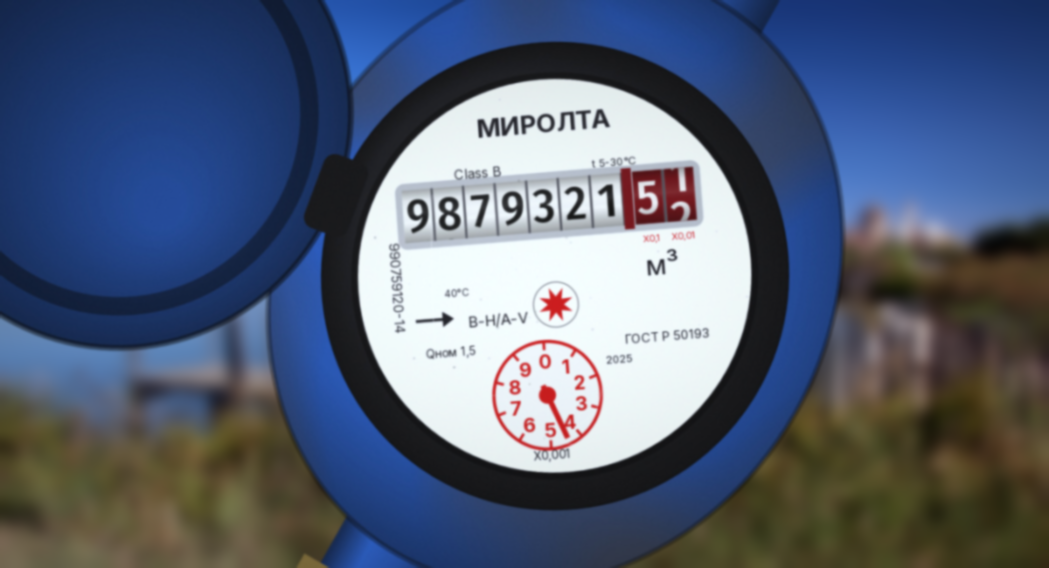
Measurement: 9879321.514 m³
